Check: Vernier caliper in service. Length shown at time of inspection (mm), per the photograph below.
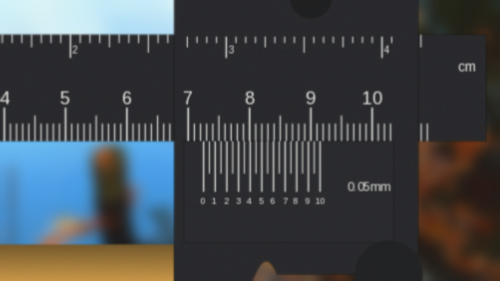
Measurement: 72.5 mm
